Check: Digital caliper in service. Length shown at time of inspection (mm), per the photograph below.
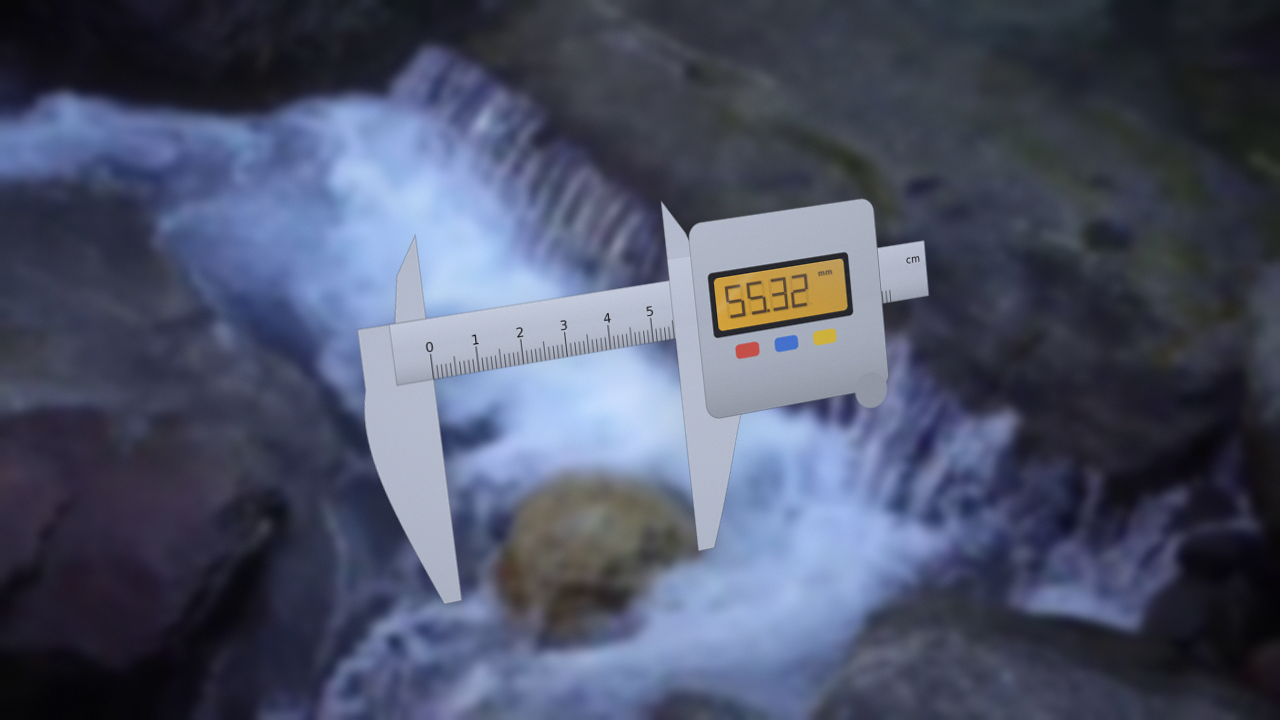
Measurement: 55.32 mm
